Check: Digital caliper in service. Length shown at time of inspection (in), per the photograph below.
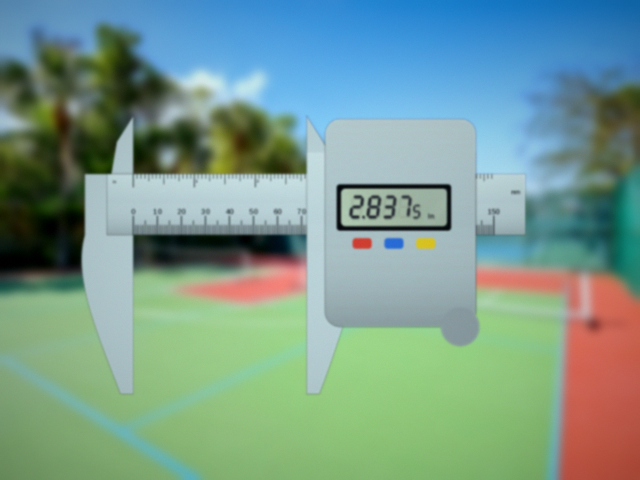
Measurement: 2.8375 in
